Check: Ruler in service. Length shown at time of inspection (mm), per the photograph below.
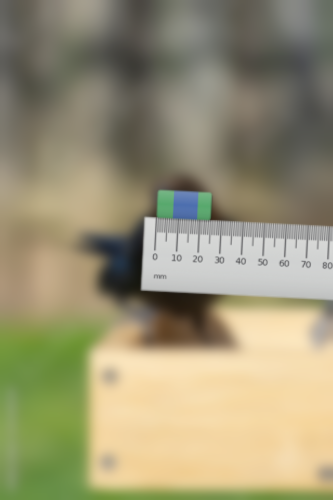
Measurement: 25 mm
